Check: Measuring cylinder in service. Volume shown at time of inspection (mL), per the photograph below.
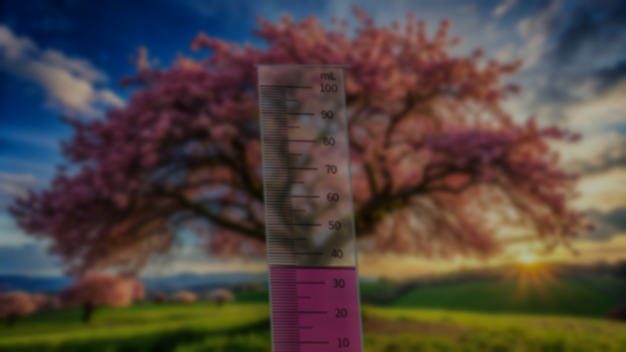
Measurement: 35 mL
